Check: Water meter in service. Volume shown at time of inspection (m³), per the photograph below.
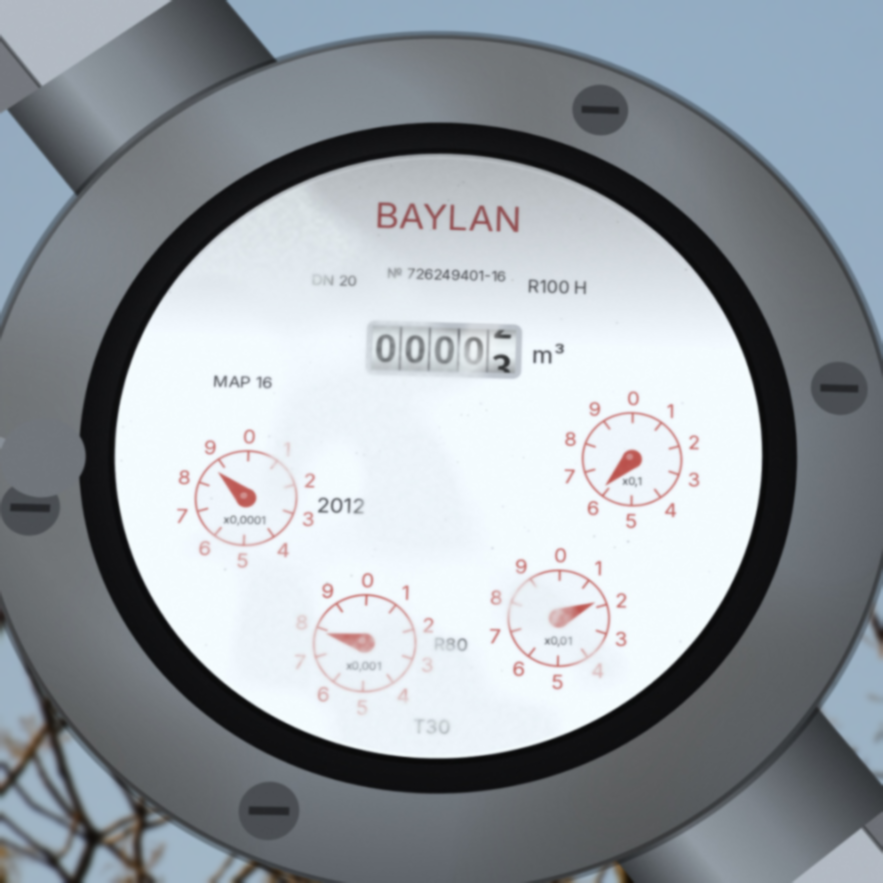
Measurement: 2.6178 m³
